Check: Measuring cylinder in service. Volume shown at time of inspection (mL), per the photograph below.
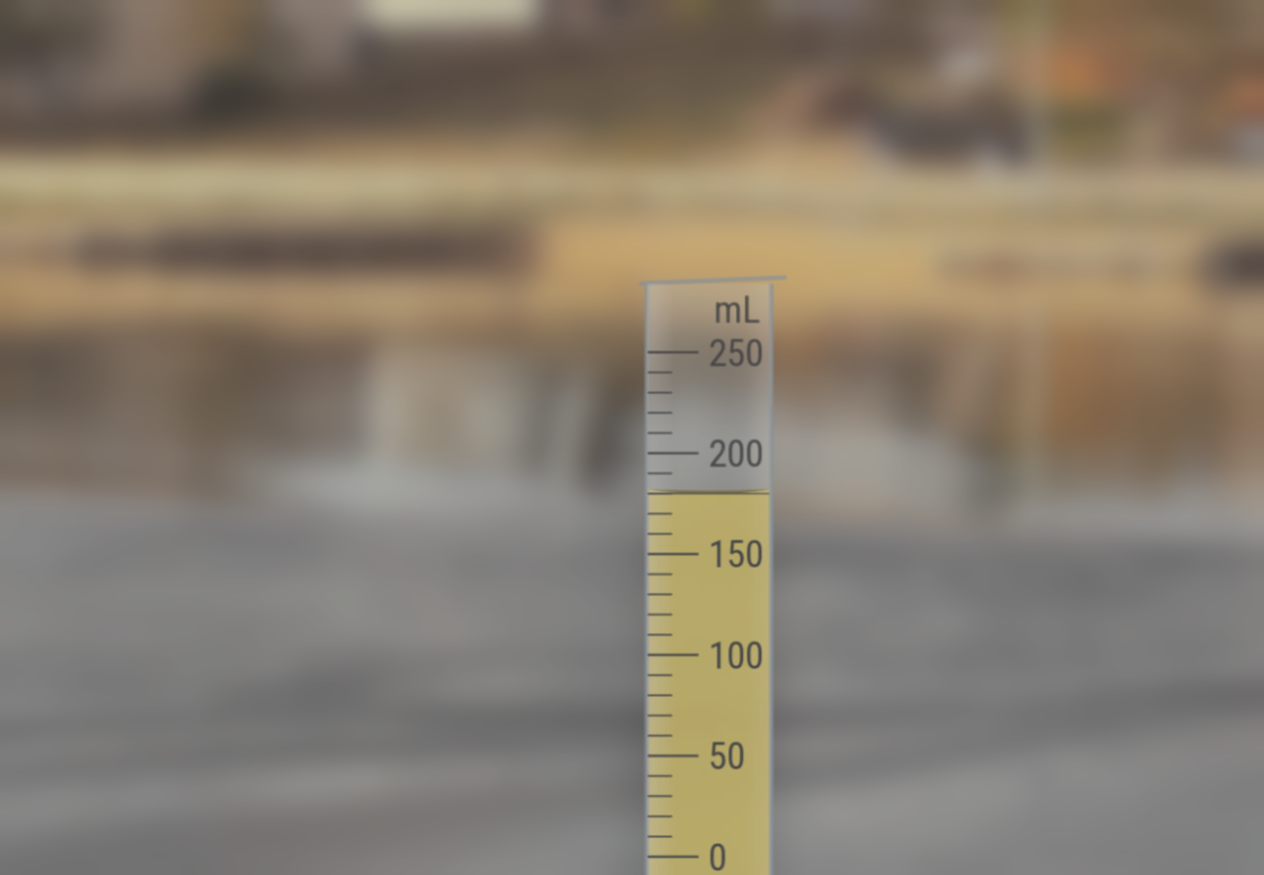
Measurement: 180 mL
